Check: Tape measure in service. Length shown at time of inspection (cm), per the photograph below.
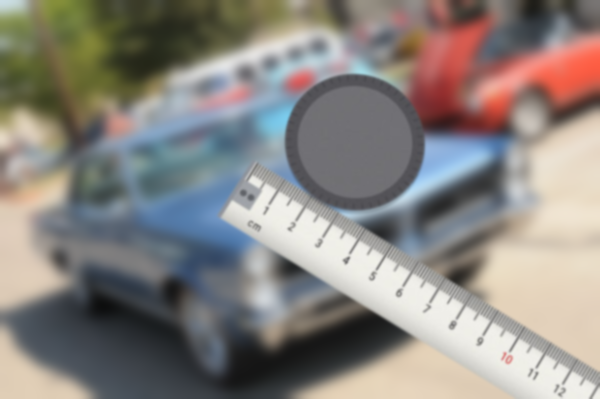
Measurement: 4.5 cm
